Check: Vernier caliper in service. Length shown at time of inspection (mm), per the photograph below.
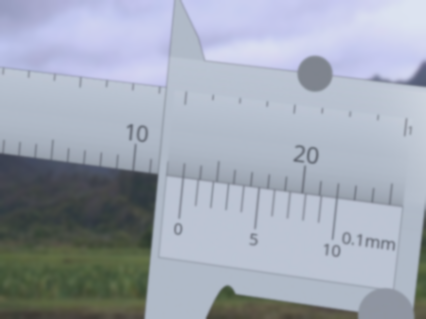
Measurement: 13.0 mm
